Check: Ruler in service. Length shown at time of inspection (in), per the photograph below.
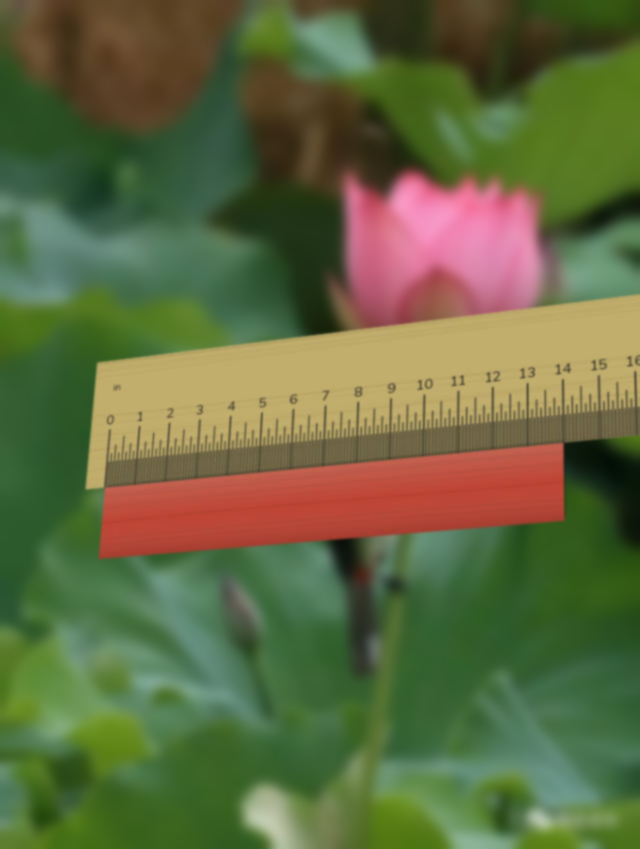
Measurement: 14 in
